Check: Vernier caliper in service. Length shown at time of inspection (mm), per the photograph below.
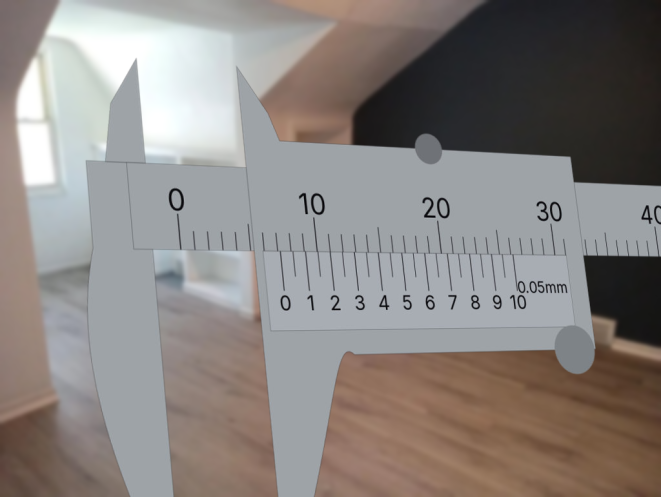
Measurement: 7.2 mm
